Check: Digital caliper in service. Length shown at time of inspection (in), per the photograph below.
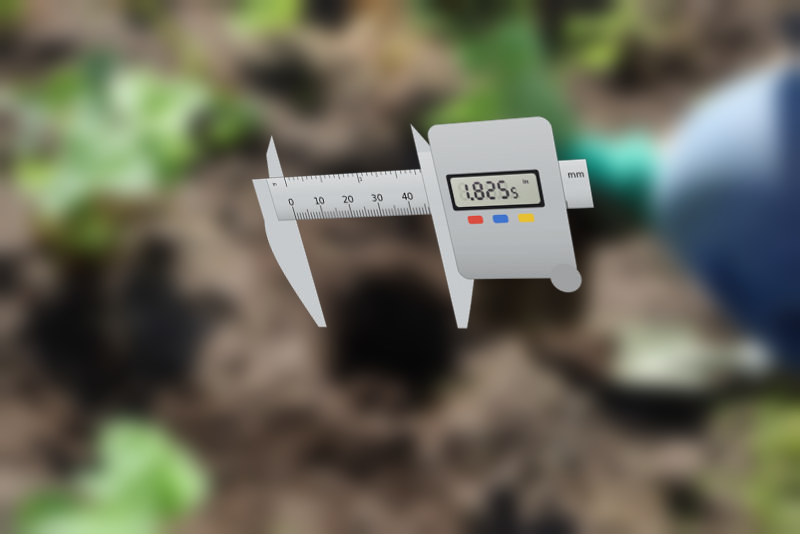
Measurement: 1.8255 in
